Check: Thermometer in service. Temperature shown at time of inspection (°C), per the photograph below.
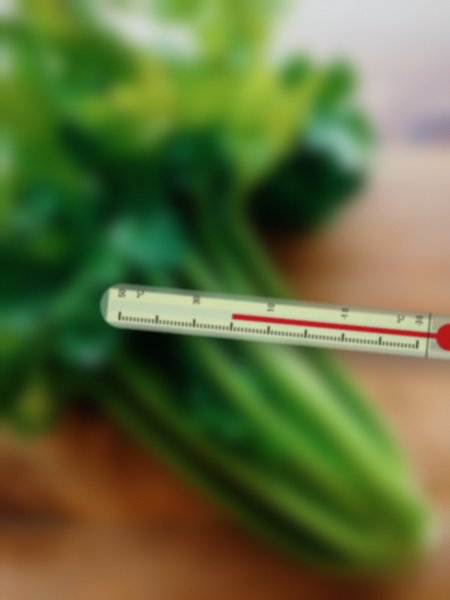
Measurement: 20 °C
